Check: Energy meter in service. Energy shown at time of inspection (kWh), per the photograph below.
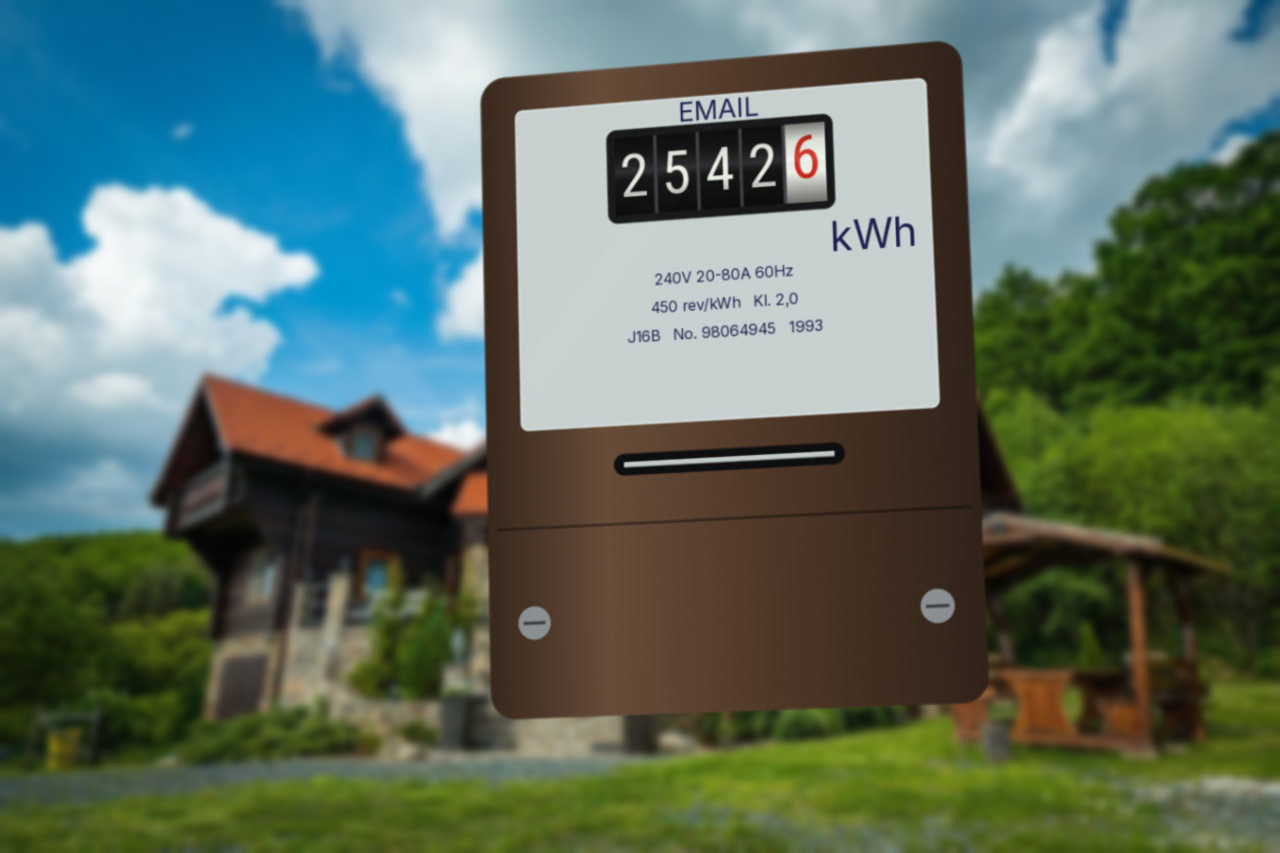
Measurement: 2542.6 kWh
